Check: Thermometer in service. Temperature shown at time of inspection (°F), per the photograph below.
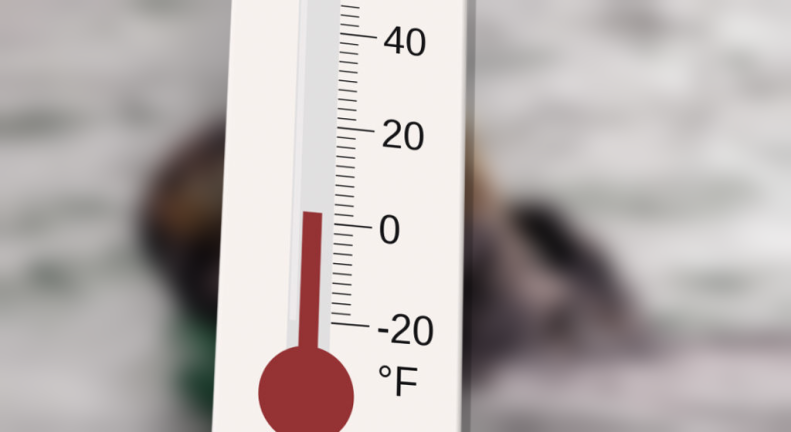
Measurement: 2 °F
